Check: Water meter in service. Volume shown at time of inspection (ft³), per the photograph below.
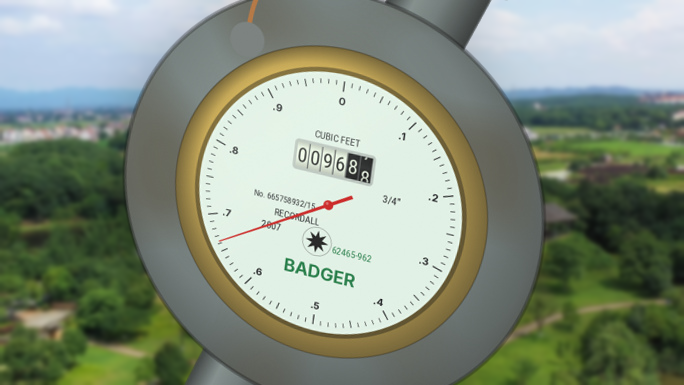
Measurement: 9687.66 ft³
